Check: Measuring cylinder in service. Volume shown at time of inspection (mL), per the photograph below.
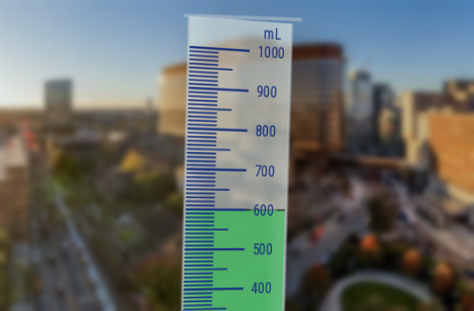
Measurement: 600 mL
